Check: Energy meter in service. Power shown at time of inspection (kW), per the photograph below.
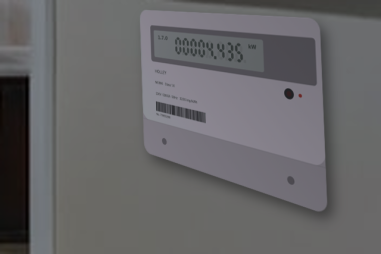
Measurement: 4.435 kW
